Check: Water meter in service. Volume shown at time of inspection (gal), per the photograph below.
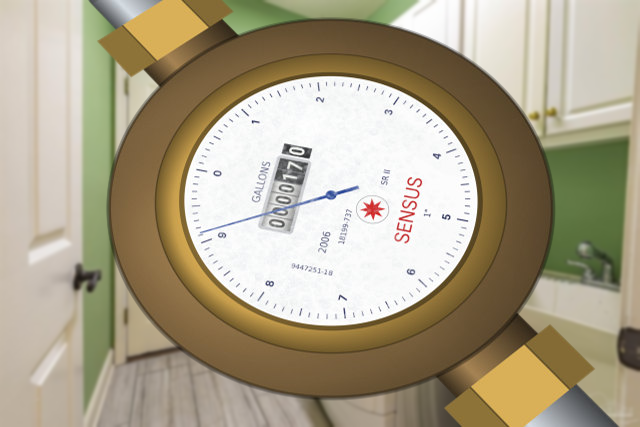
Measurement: 169.1 gal
